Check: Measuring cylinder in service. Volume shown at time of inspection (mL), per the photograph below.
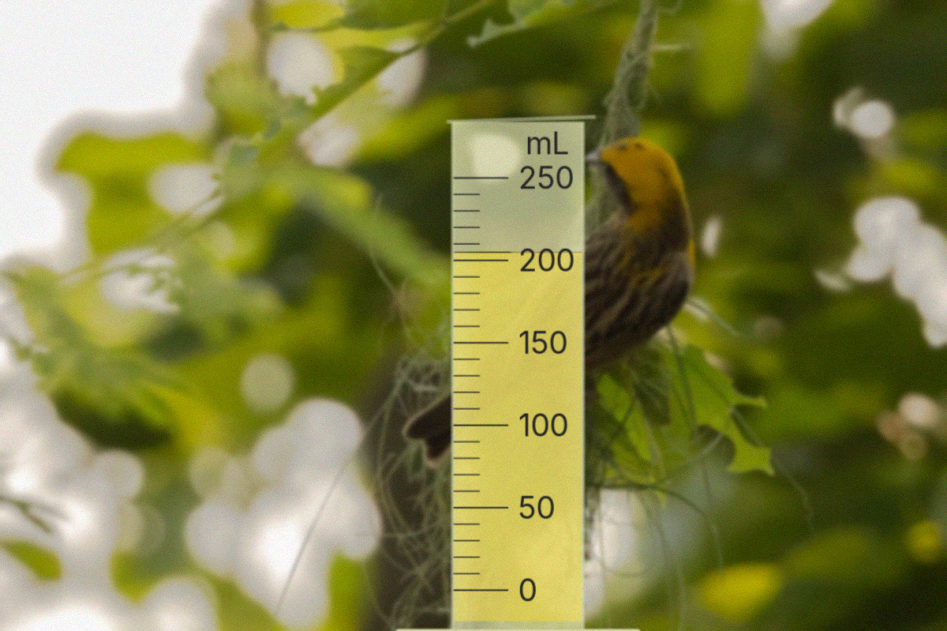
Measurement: 205 mL
